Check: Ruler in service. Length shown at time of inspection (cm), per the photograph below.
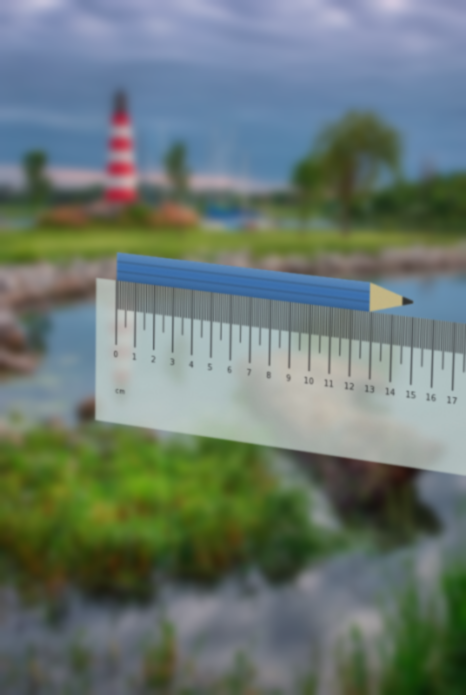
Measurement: 15 cm
